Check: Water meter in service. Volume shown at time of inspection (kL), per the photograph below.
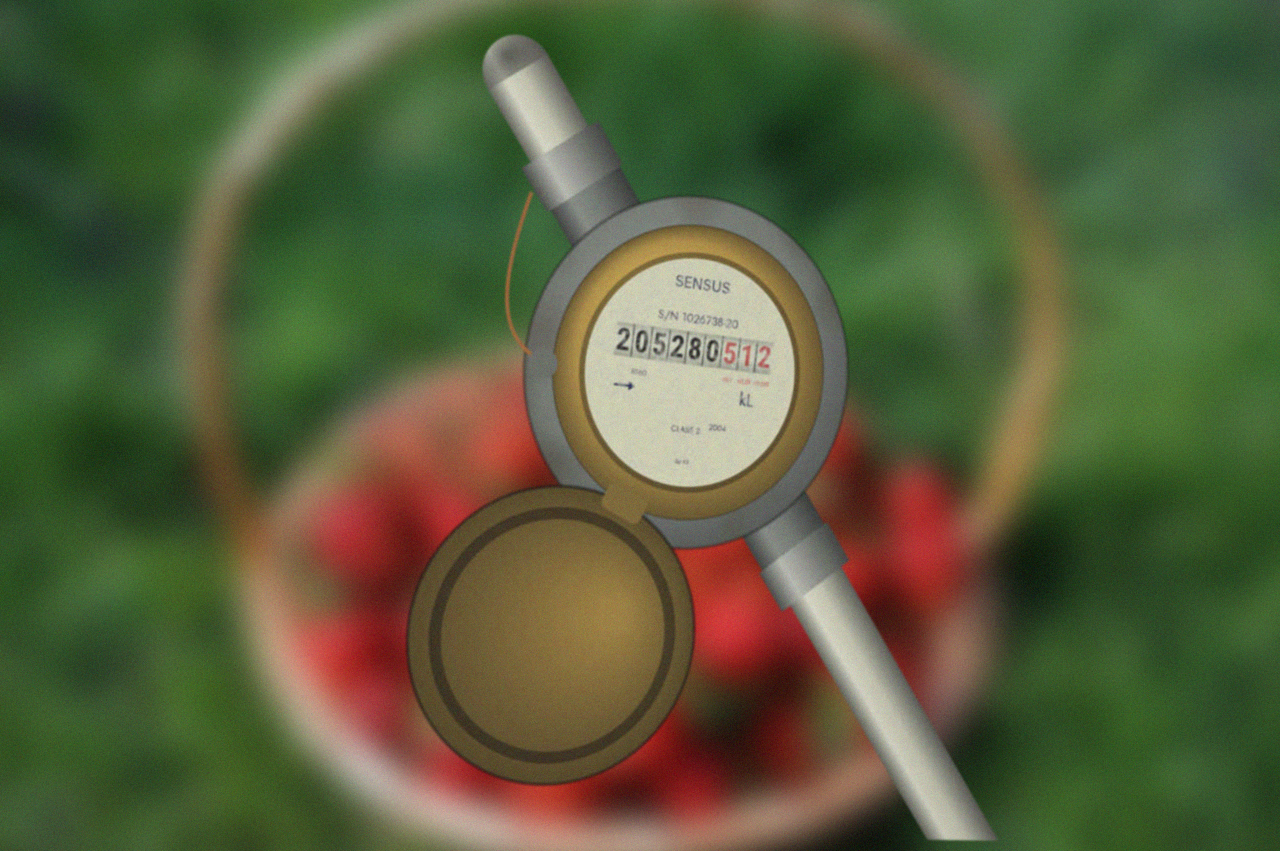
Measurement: 205280.512 kL
